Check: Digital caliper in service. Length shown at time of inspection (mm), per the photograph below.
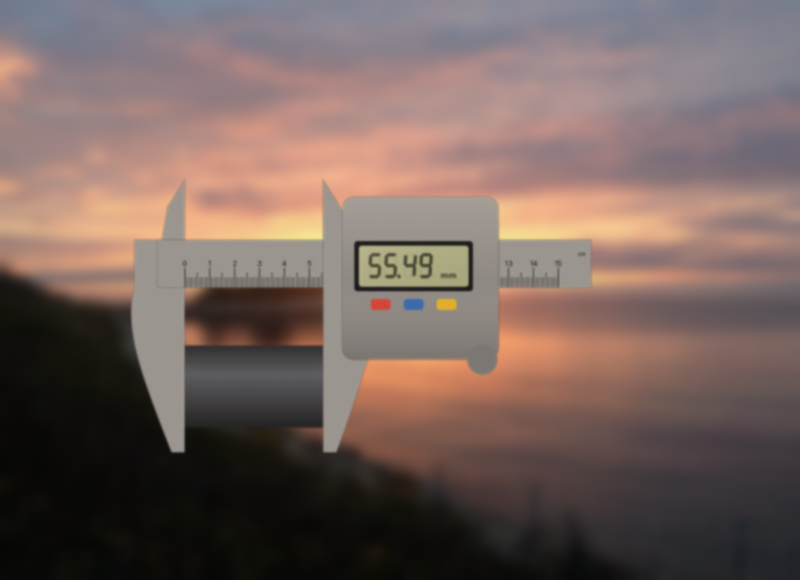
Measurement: 55.49 mm
